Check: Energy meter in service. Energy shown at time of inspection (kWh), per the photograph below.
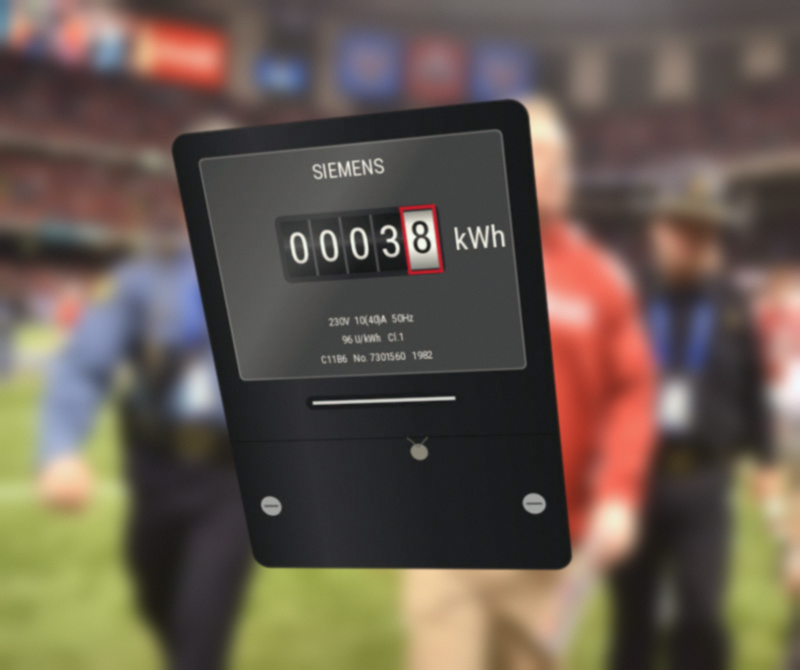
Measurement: 3.8 kWh
